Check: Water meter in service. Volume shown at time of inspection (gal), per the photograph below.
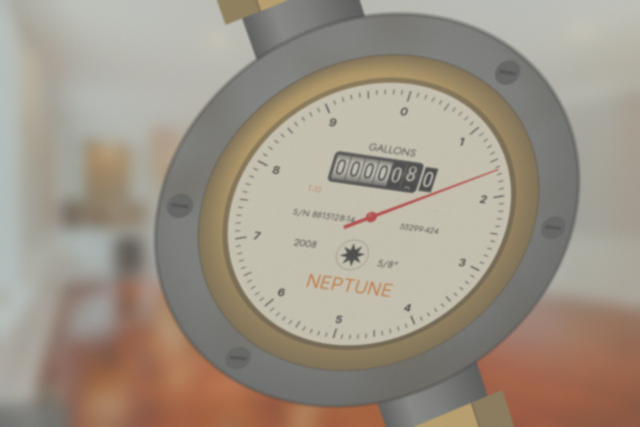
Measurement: 81.6 gal
